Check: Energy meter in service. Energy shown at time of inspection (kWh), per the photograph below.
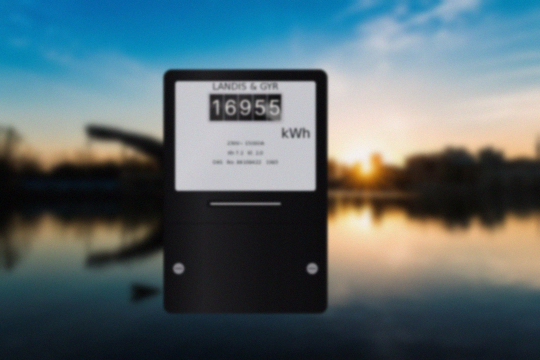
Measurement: 16955 kWh
